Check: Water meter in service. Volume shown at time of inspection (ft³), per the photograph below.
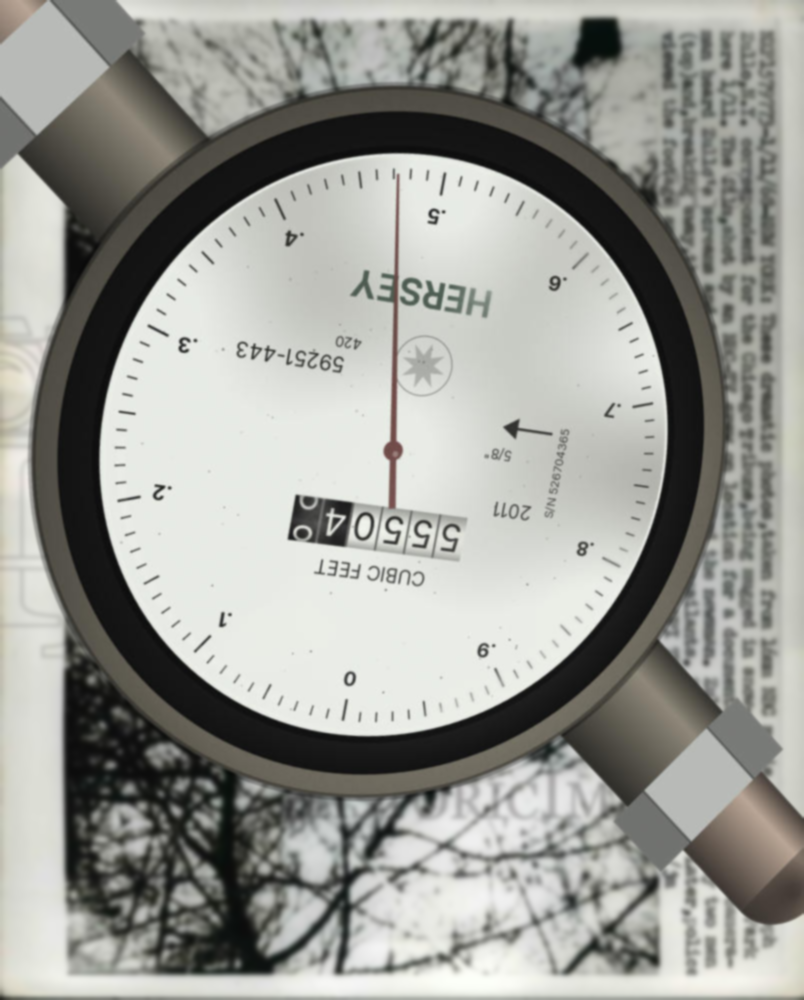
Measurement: 555048.47 ft³
